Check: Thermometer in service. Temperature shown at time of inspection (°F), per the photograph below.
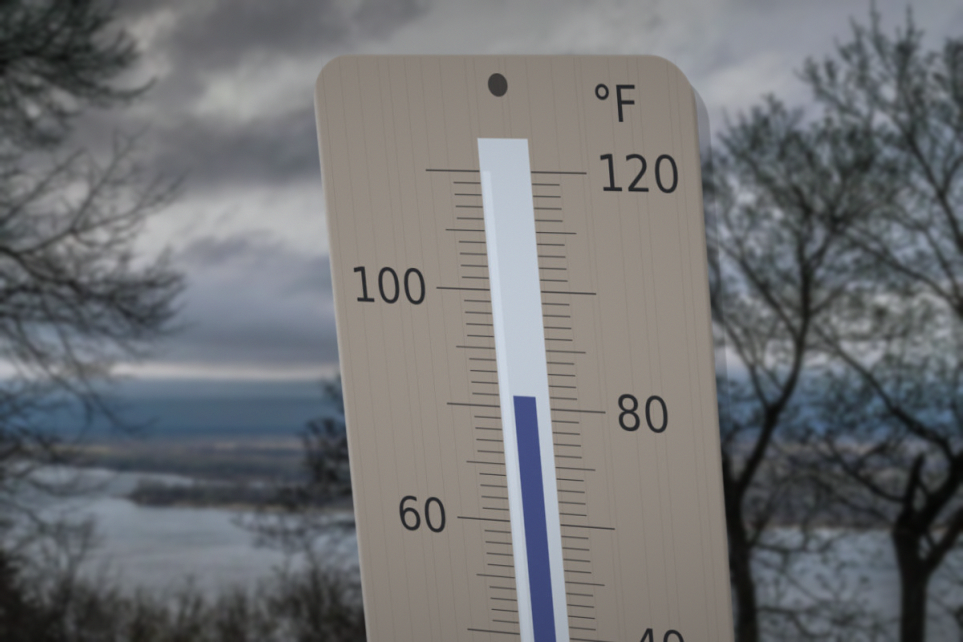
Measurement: 82 °F
